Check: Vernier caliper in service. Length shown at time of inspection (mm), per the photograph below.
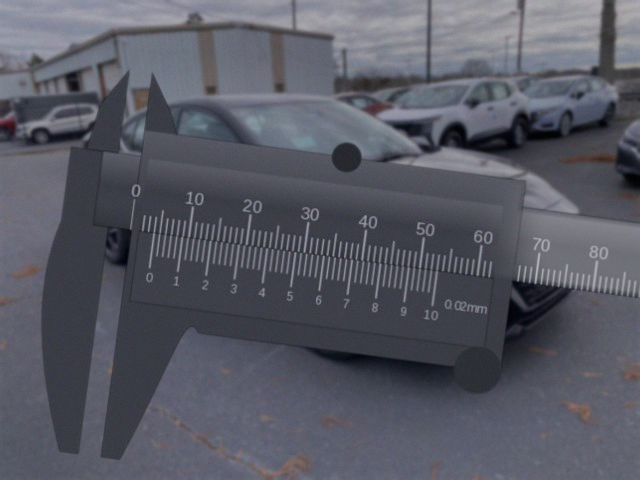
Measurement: 4.0 mm
